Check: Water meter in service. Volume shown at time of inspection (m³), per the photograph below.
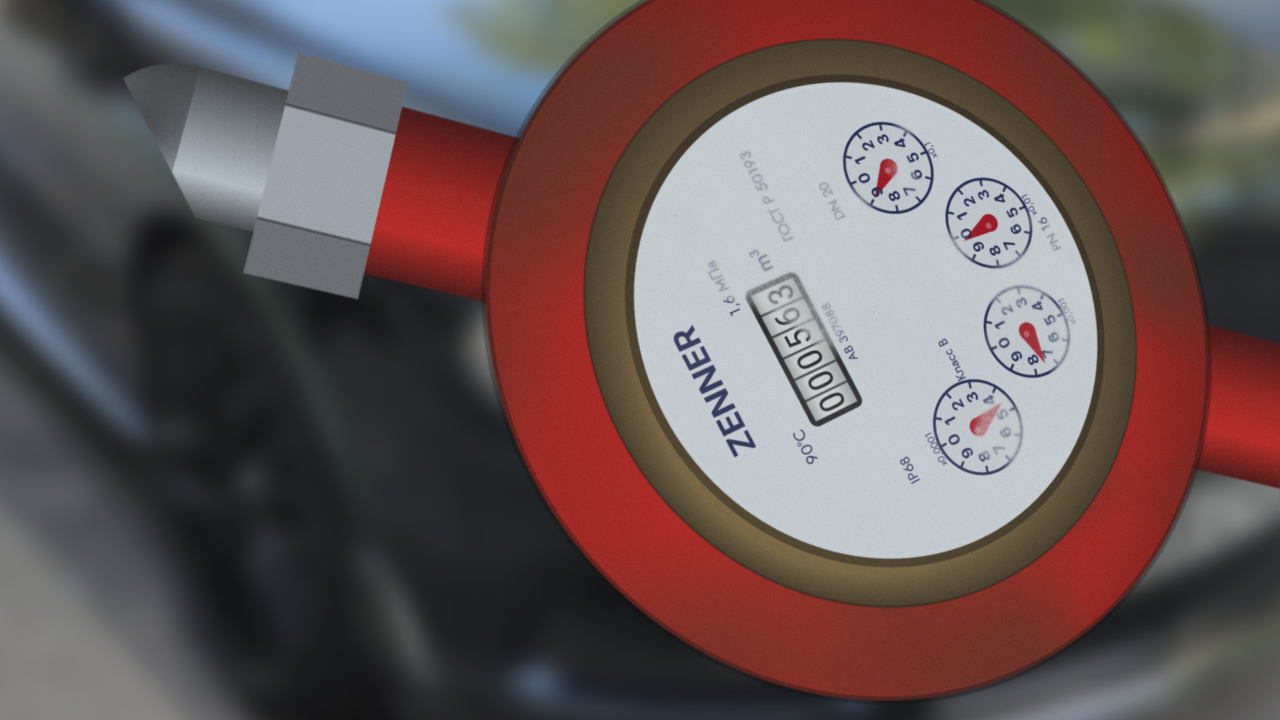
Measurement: 562.8974 m³
